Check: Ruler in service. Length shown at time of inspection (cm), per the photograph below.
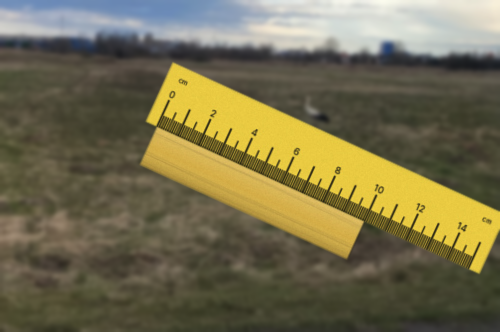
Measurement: 10 cm
